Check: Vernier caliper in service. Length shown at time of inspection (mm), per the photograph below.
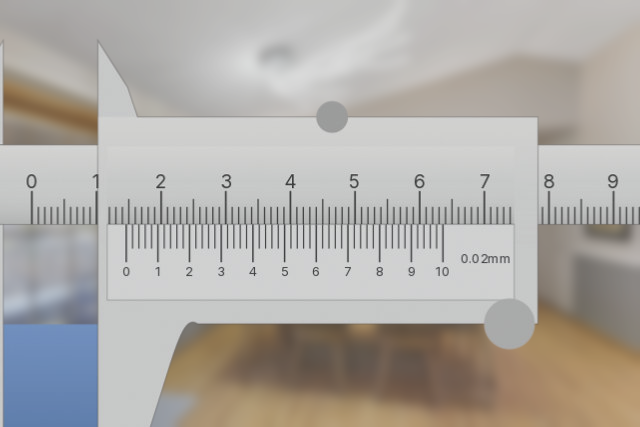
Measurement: 14.6 mm
